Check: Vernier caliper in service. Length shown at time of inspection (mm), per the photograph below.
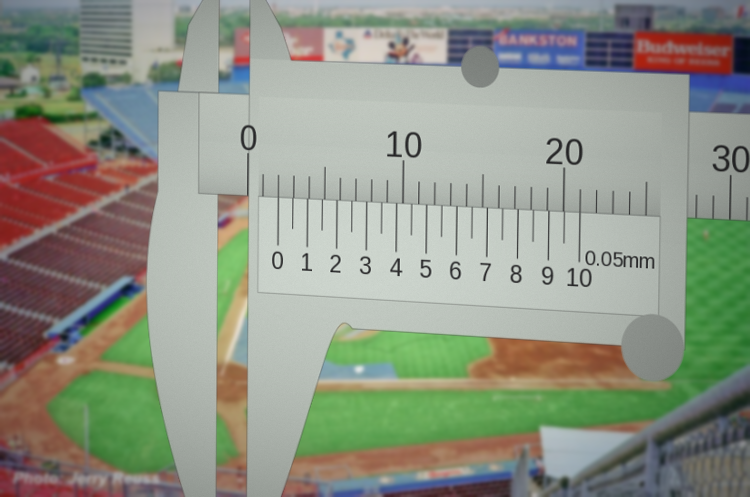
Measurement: 2.0 mm
